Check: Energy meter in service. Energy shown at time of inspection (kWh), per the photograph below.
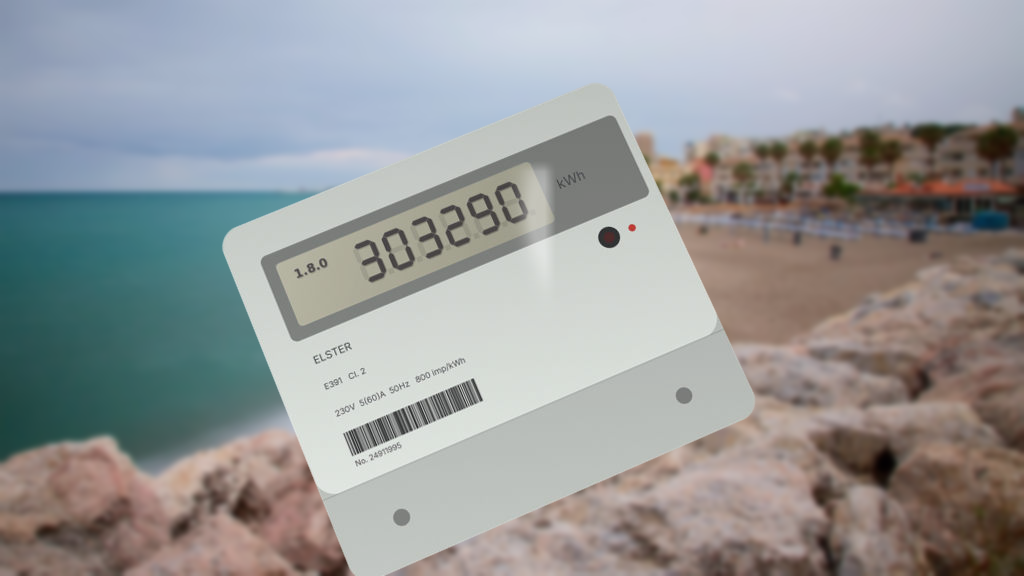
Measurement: 303290 kWh
